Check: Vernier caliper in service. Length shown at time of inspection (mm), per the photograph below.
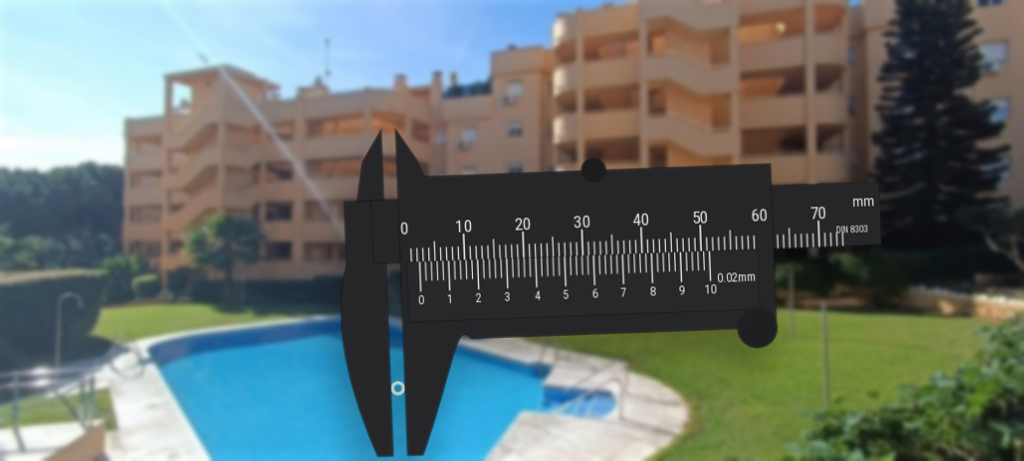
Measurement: 2.4 mm
